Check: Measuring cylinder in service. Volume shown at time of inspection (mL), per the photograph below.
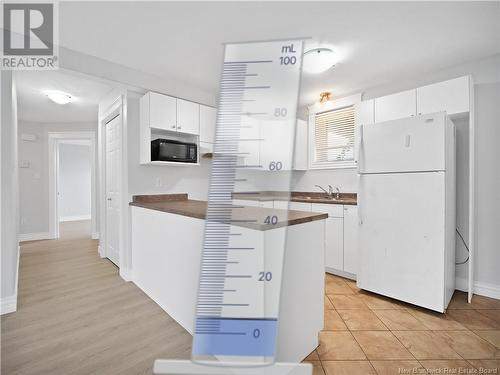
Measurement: 5 mL
